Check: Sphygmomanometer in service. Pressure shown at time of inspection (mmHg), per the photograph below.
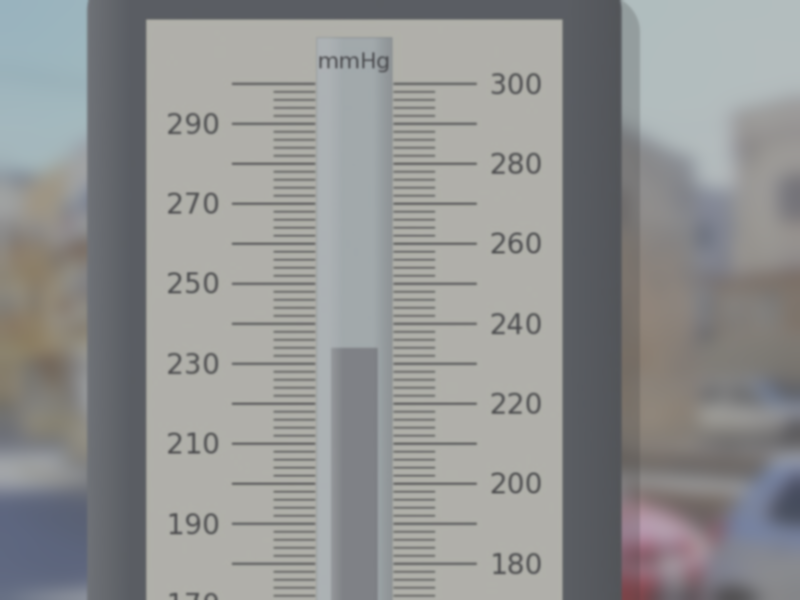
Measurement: 234 mmHg
